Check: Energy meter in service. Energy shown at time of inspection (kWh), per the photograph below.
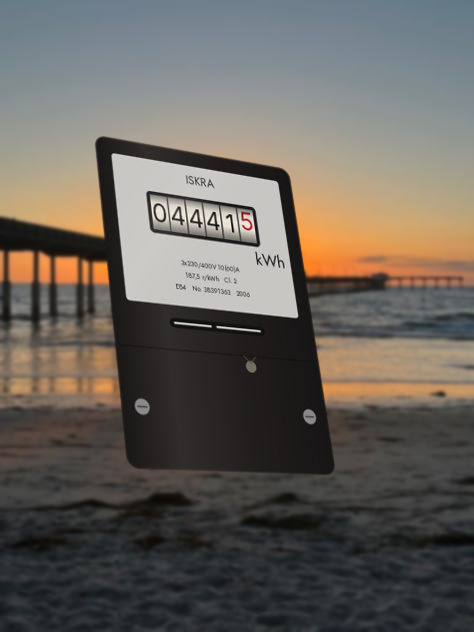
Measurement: 4441.5 kWh
